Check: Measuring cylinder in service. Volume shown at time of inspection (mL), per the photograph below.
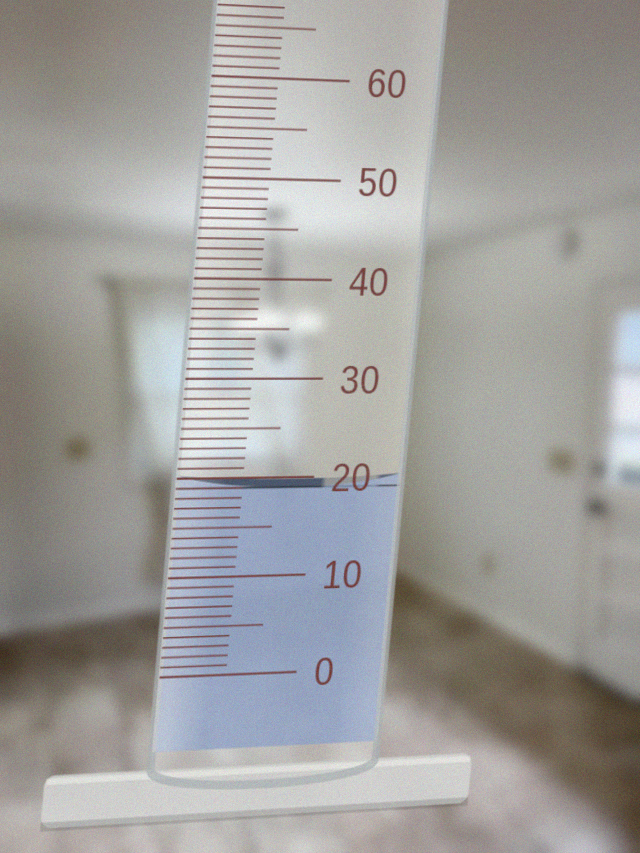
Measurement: 19 mL
